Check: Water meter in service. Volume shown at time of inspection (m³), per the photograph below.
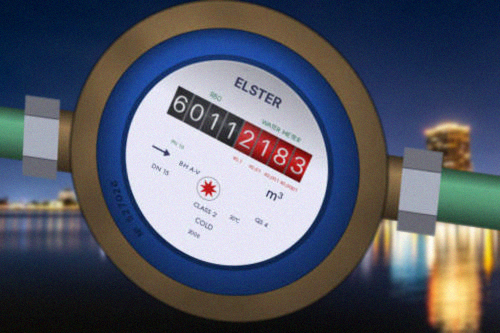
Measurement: 6011.2183 m³
